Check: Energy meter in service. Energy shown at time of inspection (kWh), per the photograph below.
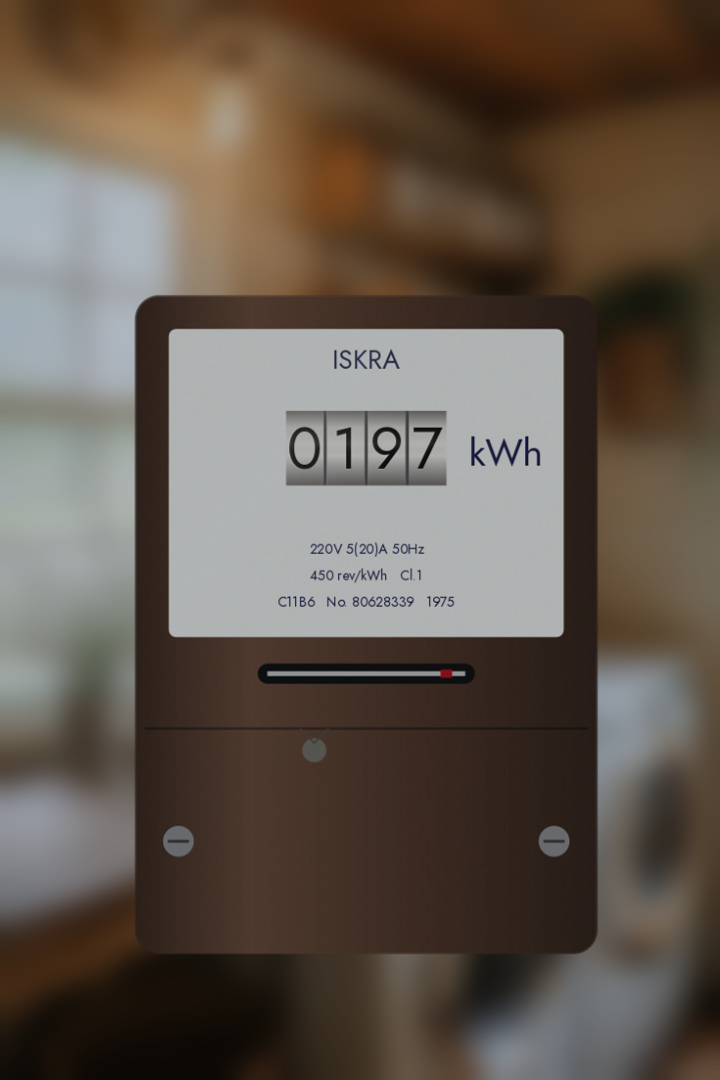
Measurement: 197 kWh
